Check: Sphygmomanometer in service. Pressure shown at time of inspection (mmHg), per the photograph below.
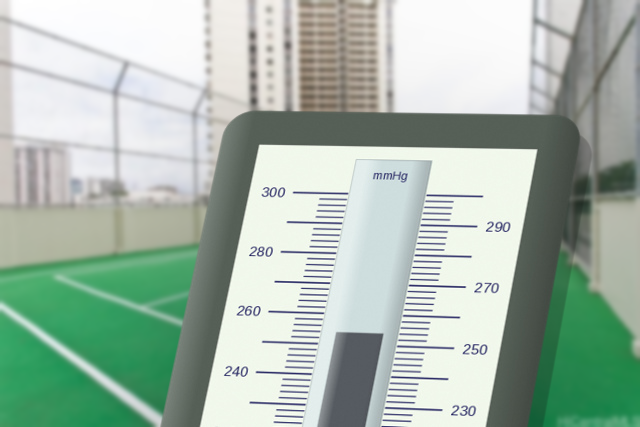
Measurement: 254 mmHg
